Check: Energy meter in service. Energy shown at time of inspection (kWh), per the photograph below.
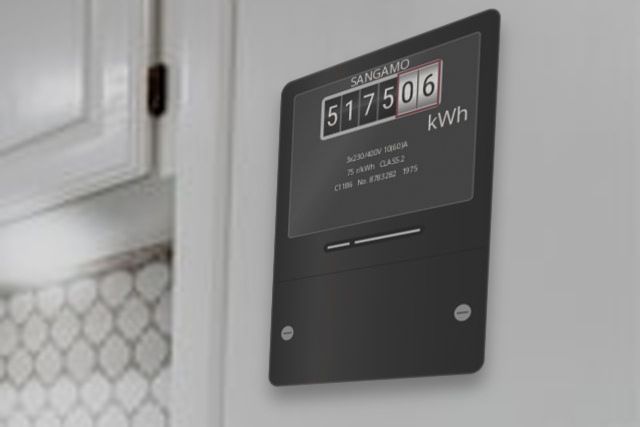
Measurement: 5175.06 kWh
